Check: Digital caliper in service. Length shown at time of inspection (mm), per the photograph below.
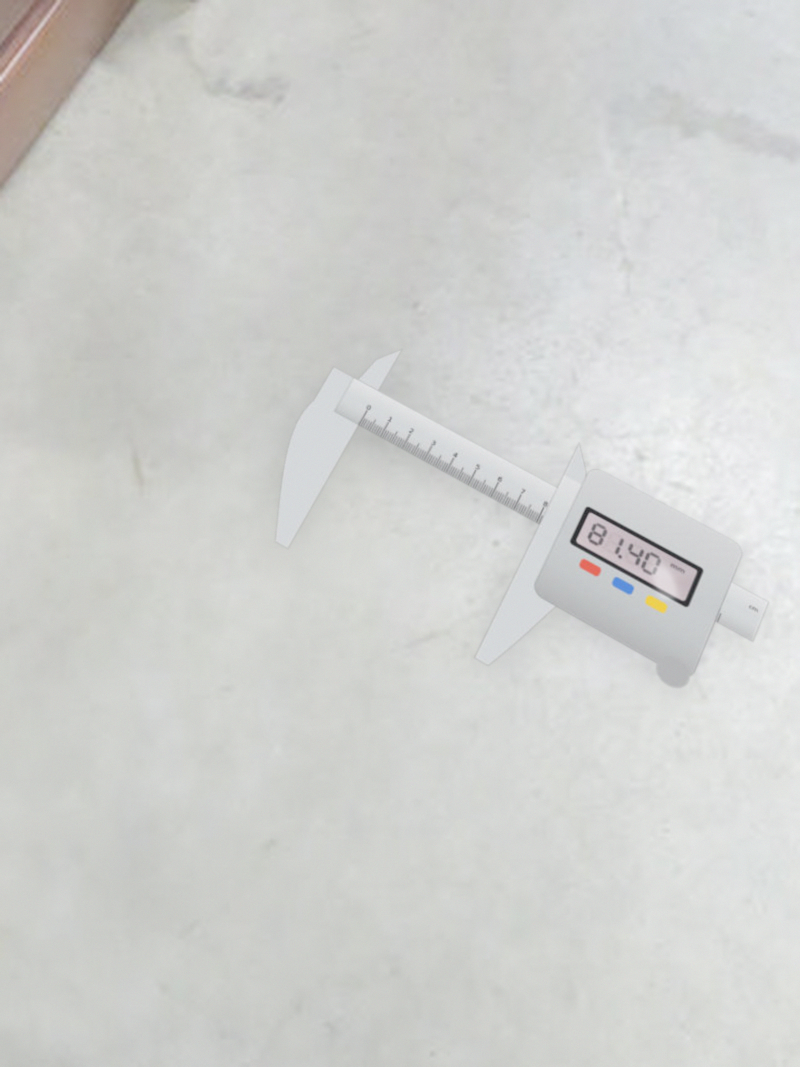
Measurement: 81.40 mm
